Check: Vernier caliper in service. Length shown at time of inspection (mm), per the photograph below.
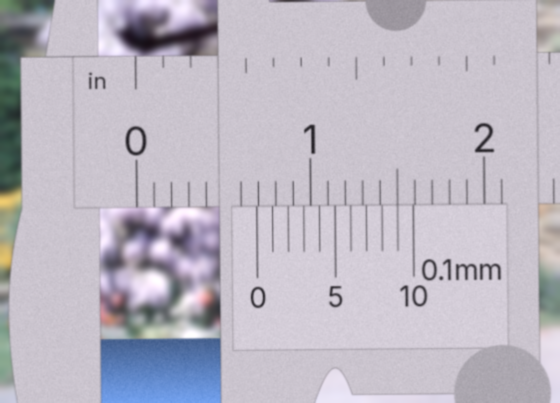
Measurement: 6.9 mm
